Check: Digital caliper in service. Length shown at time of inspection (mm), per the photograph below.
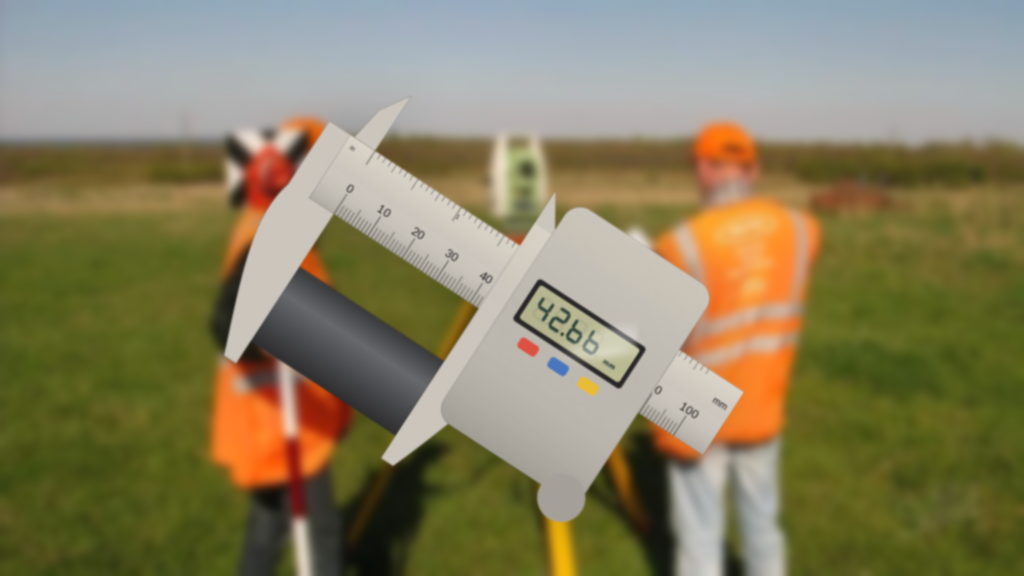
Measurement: 42.66 mm
